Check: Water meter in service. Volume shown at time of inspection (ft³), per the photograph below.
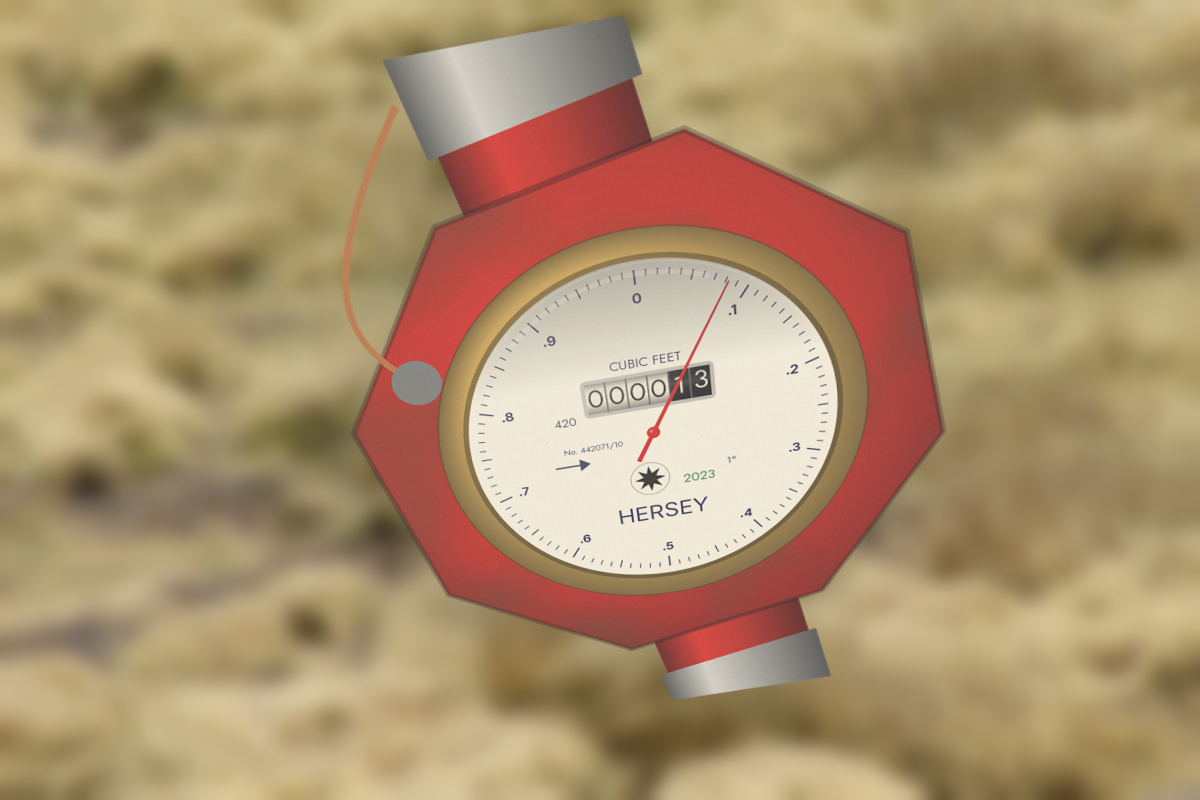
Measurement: 13.08 ft³
